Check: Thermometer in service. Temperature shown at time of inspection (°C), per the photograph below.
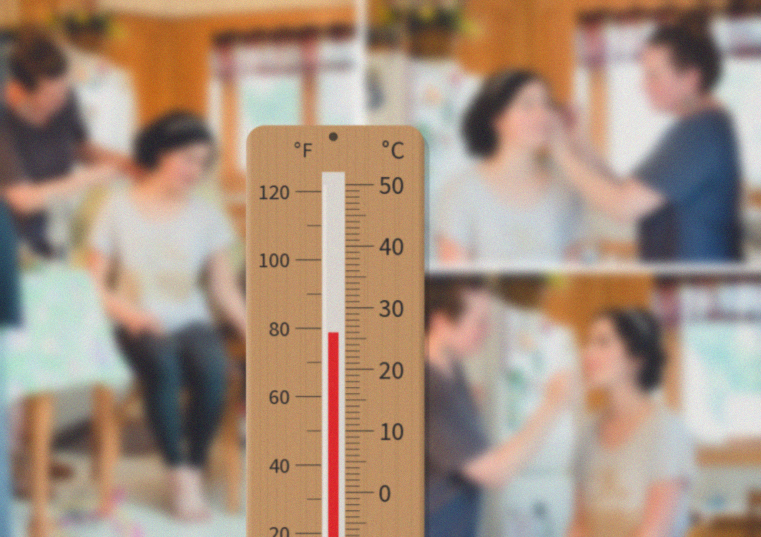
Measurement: 26 °C
